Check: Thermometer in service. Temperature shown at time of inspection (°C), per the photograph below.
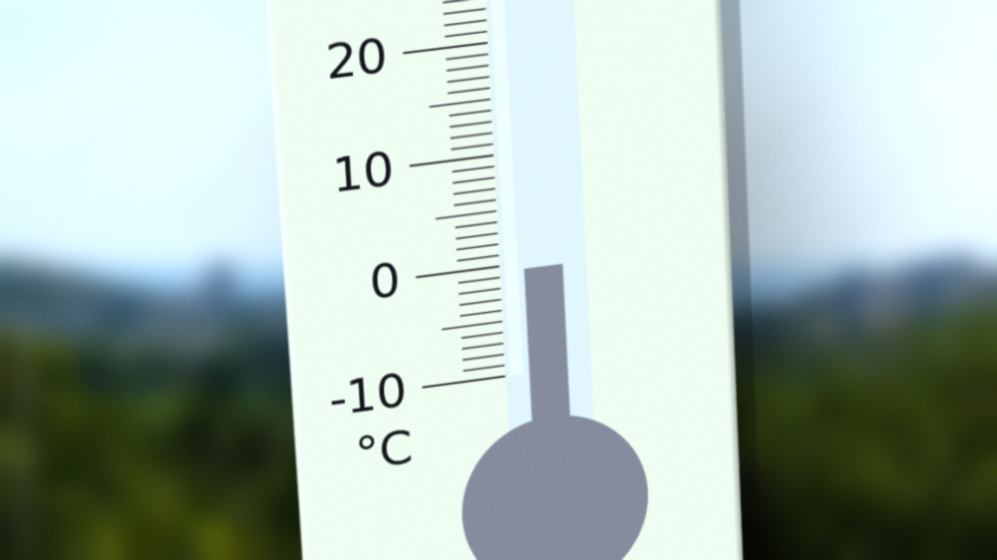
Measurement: -0.5 °C
